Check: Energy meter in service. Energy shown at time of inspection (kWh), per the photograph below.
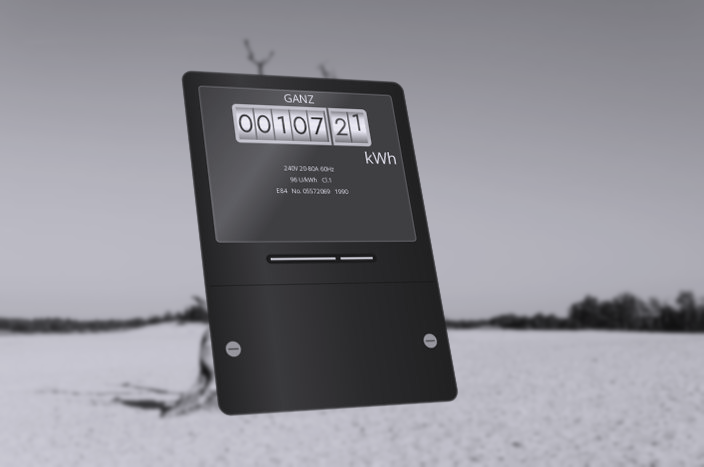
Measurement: 107.21 kWh
